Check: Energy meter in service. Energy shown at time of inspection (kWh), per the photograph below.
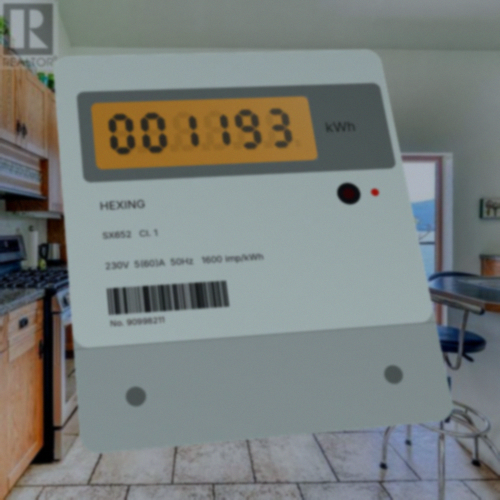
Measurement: 1193 kWh
